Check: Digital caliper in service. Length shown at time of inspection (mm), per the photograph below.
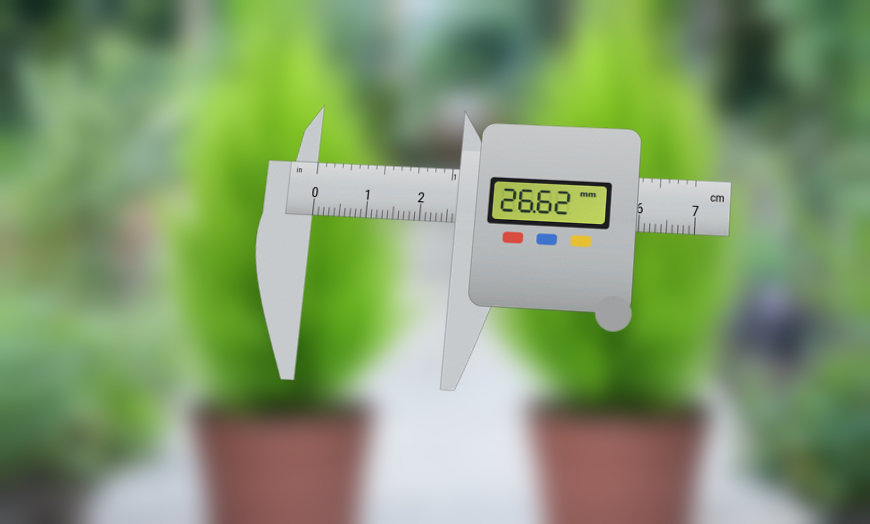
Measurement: 26.62 mm
